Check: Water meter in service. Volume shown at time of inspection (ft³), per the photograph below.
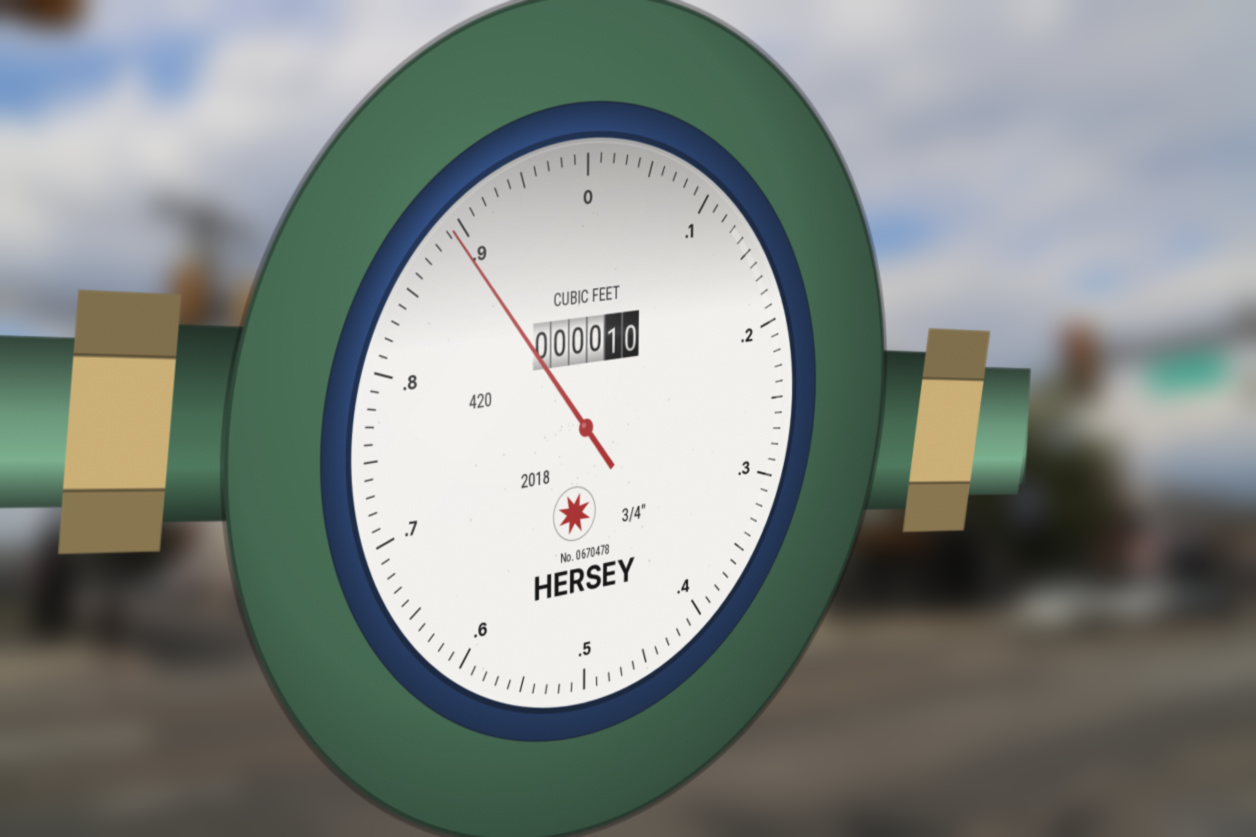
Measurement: 9.89 ft³
